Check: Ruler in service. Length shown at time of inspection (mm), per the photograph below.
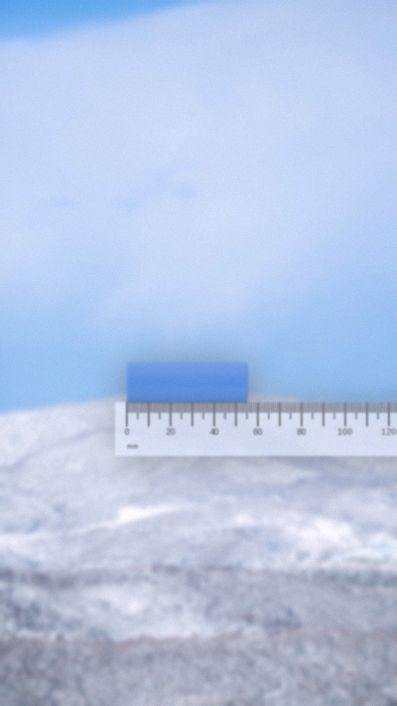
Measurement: 55 mm
